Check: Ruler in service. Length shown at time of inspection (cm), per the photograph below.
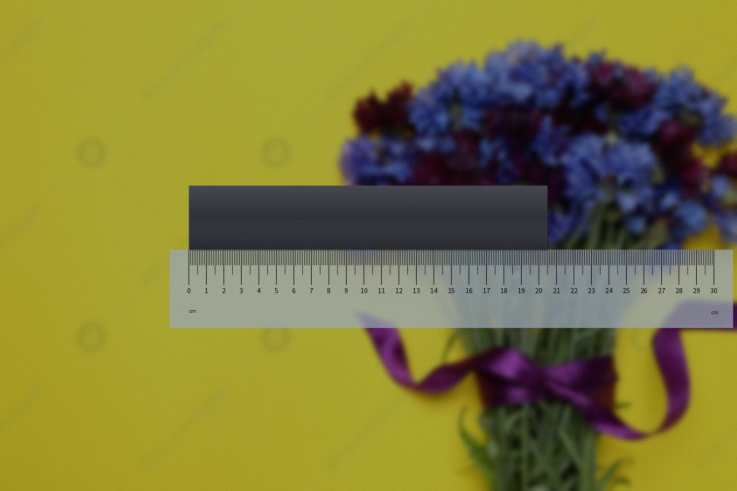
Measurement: 20.5 cm
